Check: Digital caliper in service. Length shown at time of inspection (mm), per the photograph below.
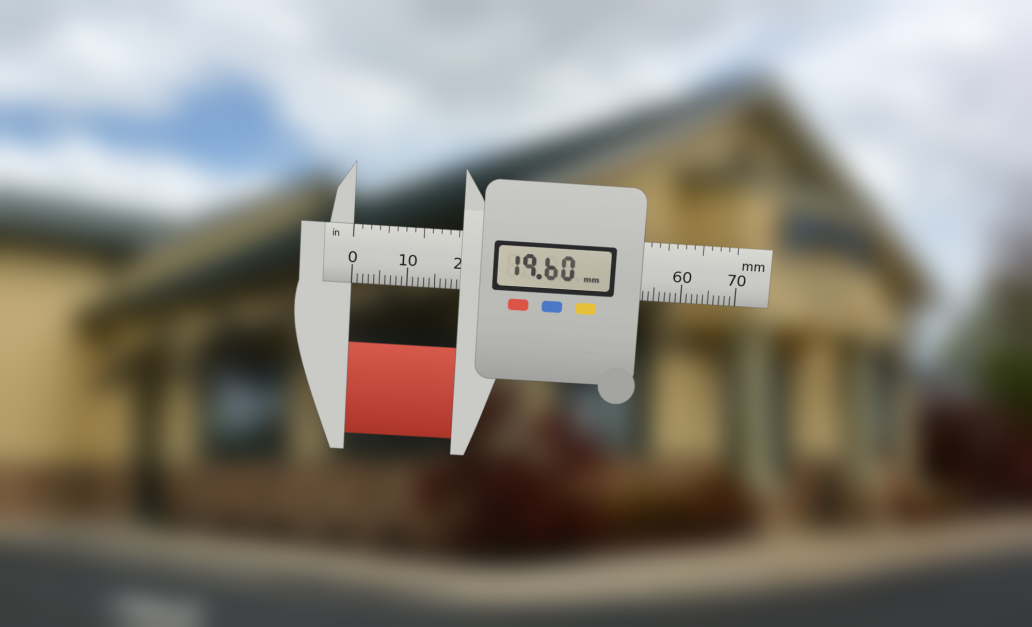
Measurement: 19.60 mm
